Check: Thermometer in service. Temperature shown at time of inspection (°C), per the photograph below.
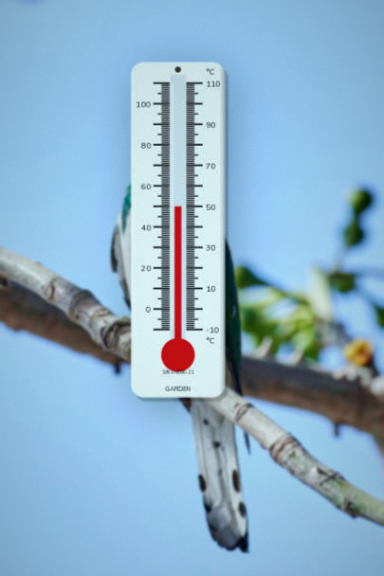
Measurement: 50 °C
